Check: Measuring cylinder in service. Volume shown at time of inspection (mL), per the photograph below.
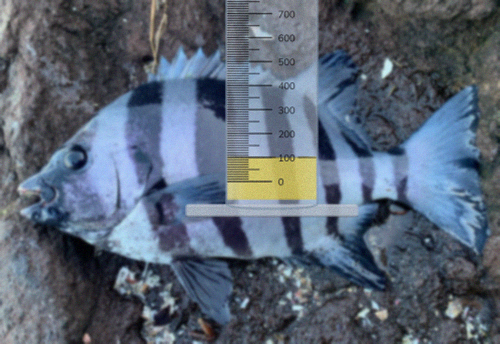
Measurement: 100 mL
